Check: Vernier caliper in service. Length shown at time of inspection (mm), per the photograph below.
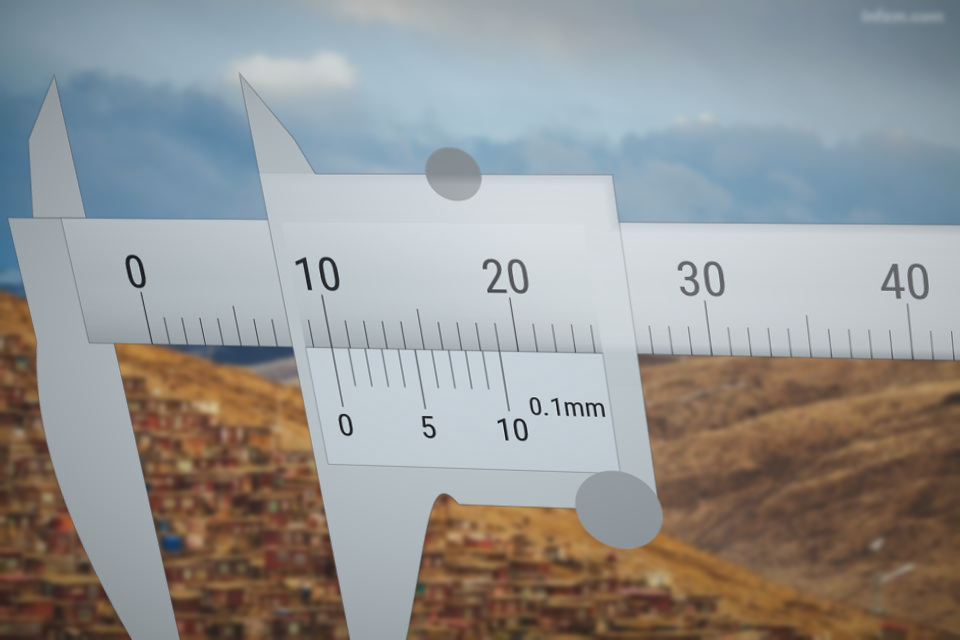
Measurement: 10.0 mm
